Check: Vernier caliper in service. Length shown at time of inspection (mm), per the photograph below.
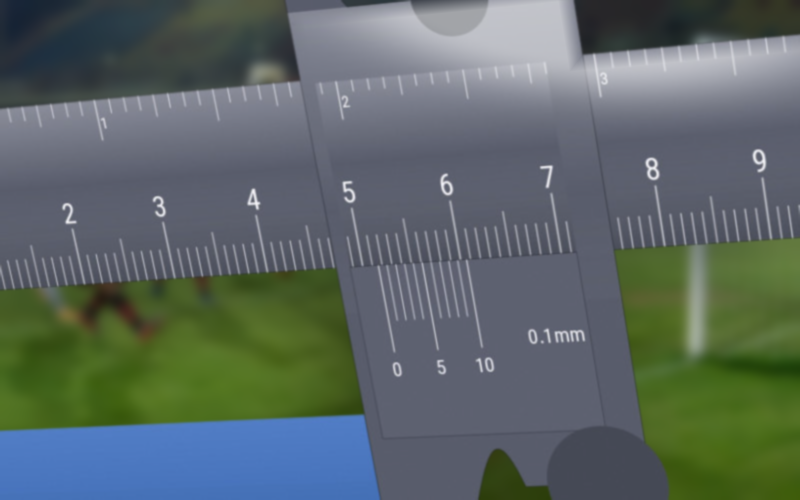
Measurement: 51.6 mm
